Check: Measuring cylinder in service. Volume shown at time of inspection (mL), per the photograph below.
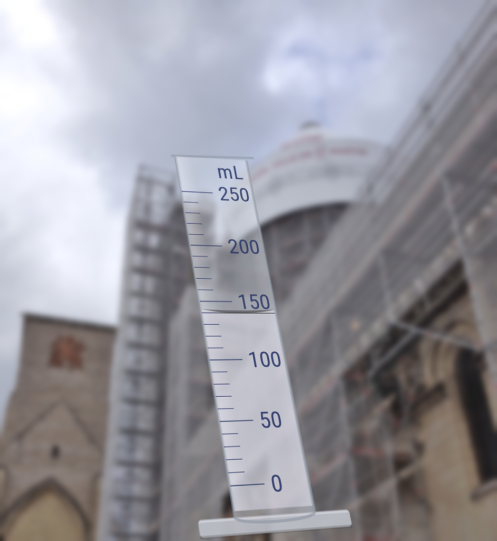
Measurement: 140 mL
